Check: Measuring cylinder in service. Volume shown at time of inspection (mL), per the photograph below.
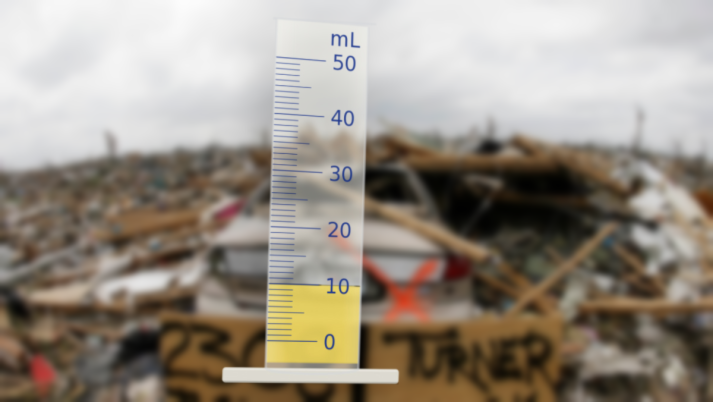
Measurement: 10 mL
